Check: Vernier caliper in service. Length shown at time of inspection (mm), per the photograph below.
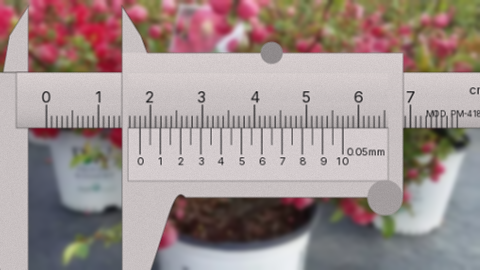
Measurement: 18.0 mm
